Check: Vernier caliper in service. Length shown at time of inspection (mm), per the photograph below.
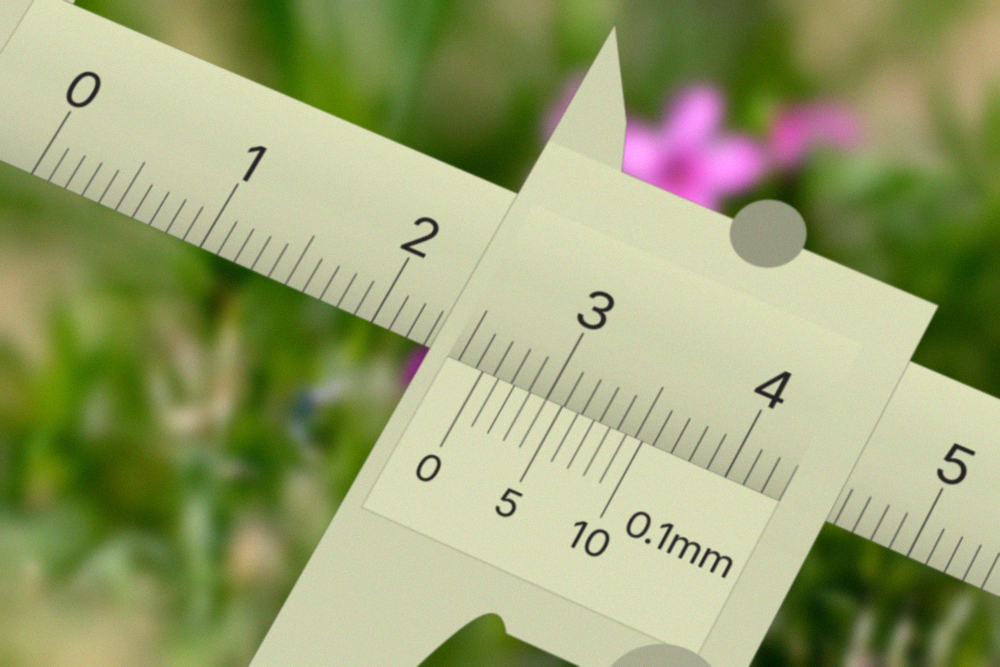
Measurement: 26.4 mm
